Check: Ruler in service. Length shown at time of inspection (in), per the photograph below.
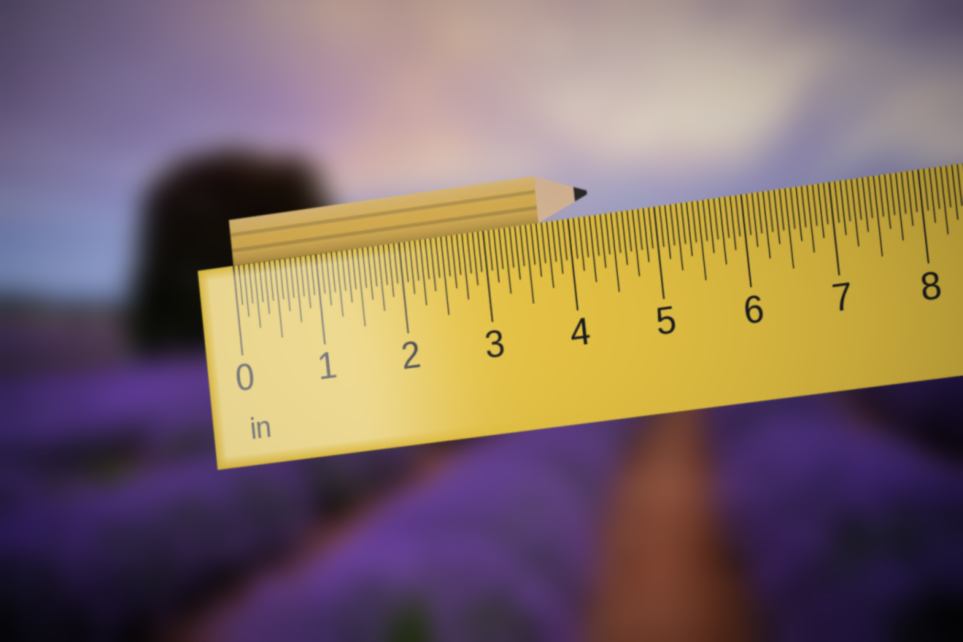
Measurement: 4.25 in
